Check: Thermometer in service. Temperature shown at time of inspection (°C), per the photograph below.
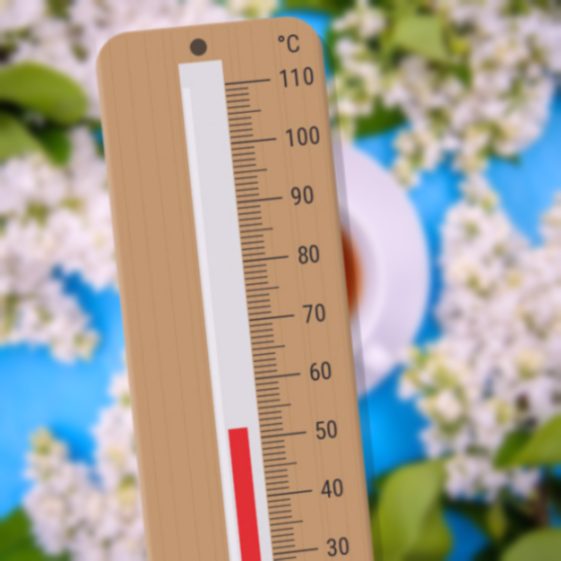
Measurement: 52 °C
